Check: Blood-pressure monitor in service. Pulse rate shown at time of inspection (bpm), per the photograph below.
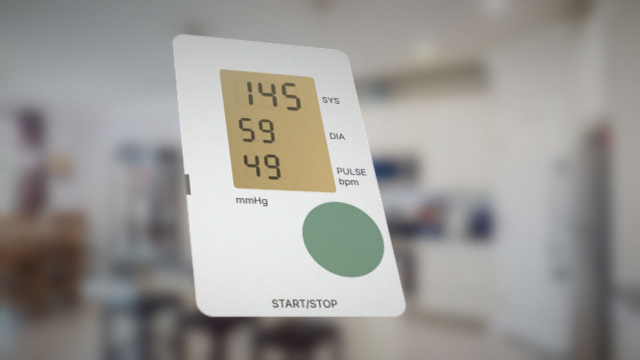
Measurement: 49 bpm
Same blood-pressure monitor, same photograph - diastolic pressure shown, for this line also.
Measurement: 59 mmHg
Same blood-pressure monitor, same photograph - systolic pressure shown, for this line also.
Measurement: 145 mmHg
